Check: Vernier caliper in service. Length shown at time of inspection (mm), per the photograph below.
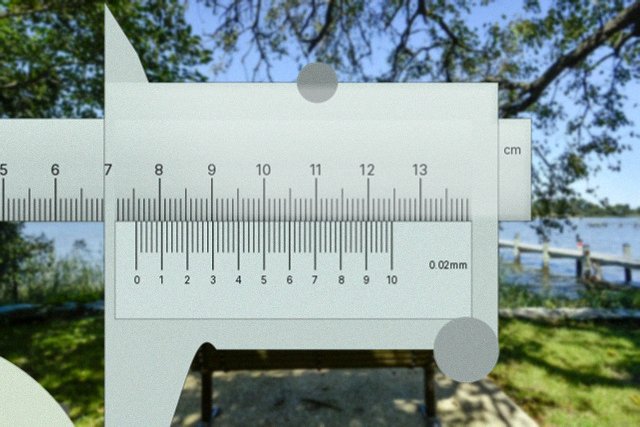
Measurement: 75.5 mm
